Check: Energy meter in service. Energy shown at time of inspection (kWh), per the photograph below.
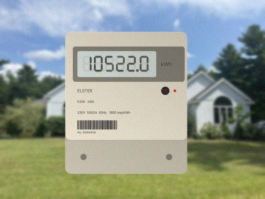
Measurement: 10522.0 kWh
